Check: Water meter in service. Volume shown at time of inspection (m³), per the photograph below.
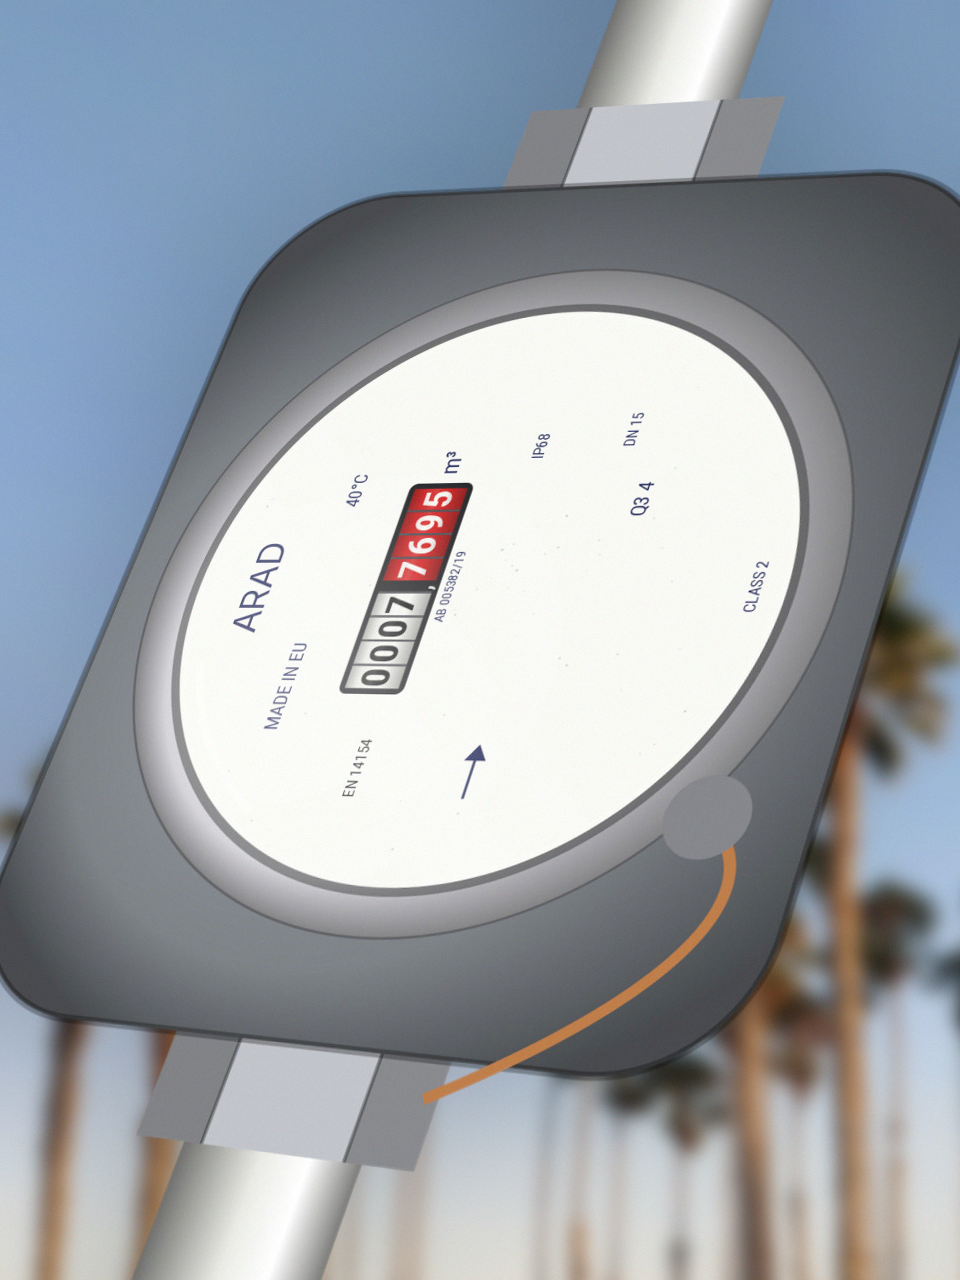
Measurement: 7.7695 m³
